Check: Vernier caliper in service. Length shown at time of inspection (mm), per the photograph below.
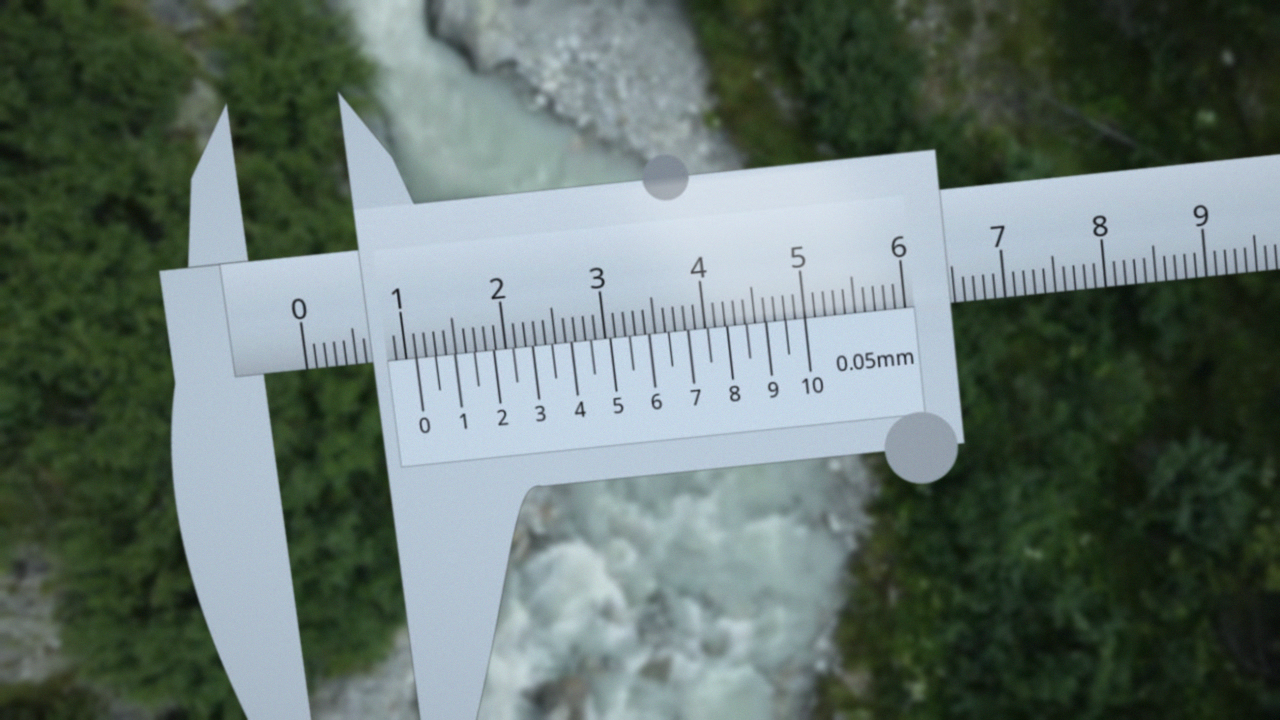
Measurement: 11.0 mm
